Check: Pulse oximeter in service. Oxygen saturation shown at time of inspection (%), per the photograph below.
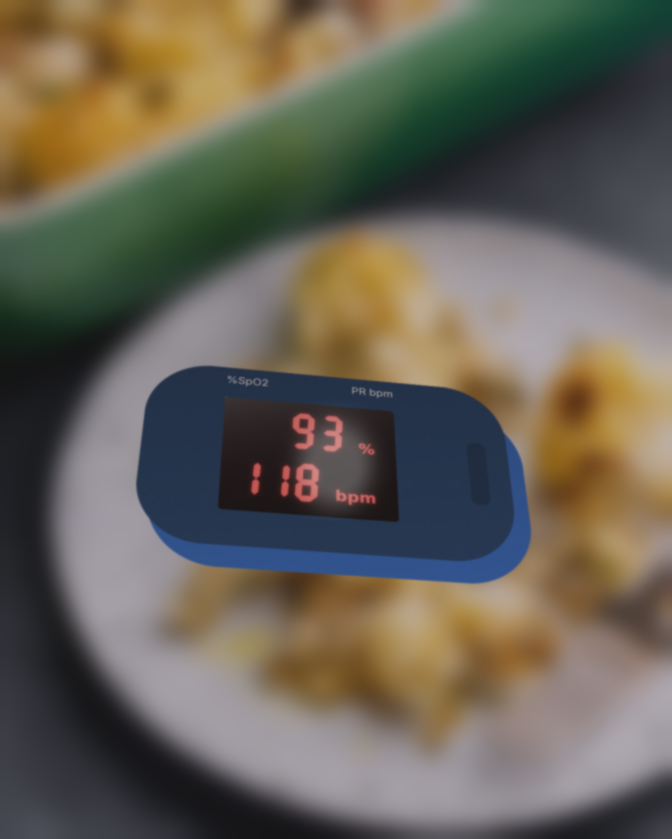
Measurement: 93 %
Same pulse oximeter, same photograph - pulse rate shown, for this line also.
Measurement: 118 bpm
